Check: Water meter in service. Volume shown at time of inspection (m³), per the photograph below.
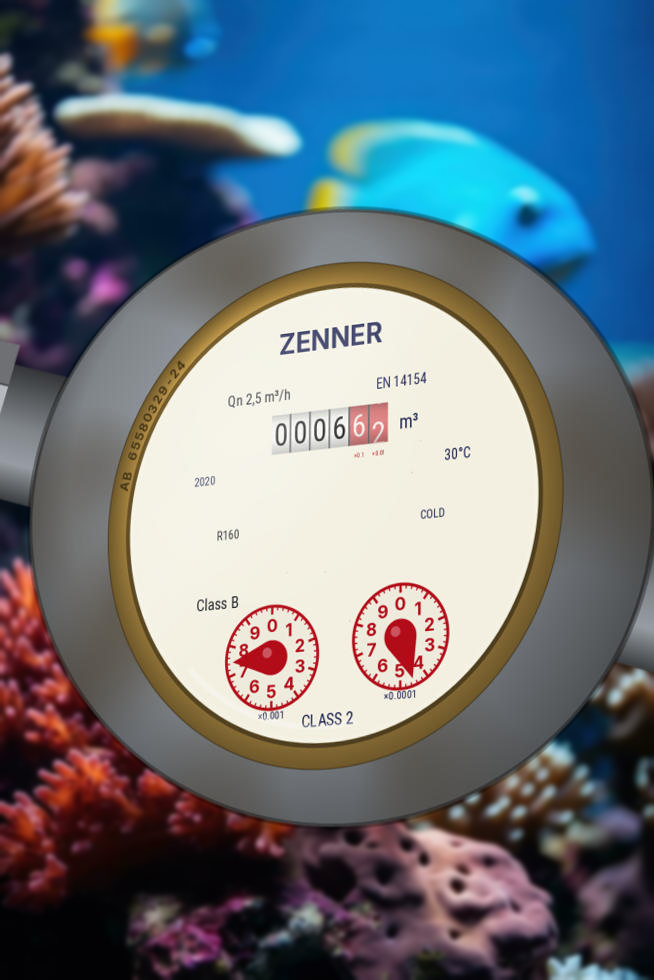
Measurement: 6.6174 m³
